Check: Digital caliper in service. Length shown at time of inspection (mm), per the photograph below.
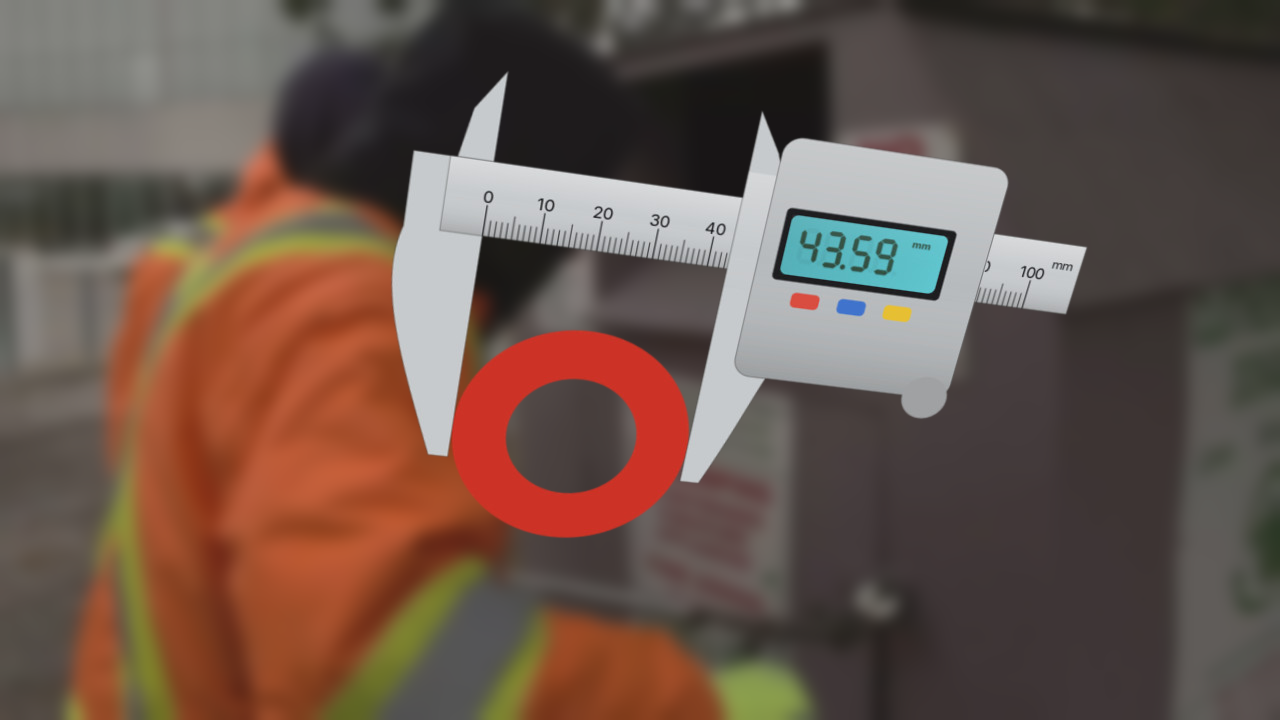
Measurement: 43.59 mm
